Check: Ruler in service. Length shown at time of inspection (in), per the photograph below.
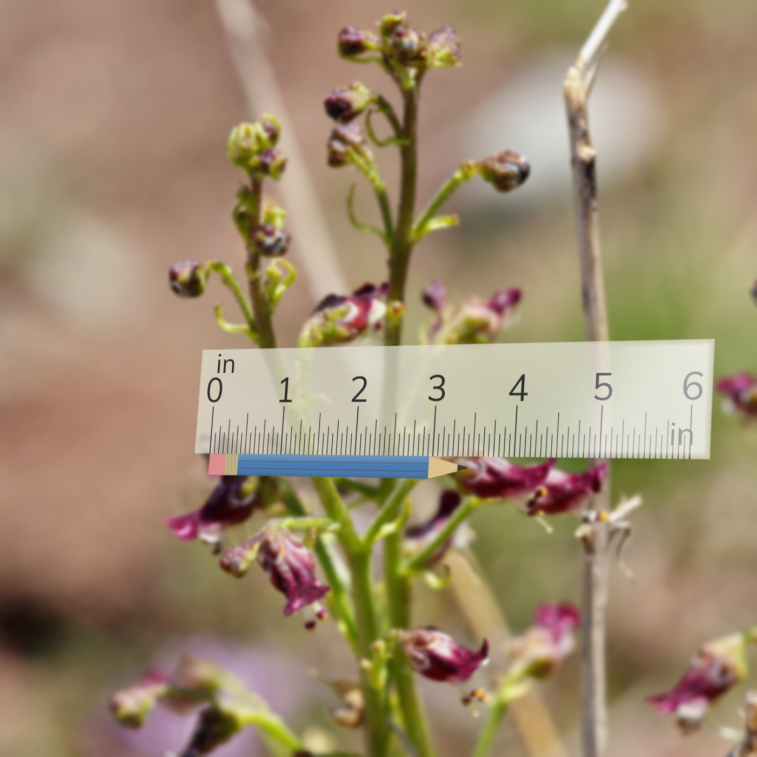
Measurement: 3.4375 in
